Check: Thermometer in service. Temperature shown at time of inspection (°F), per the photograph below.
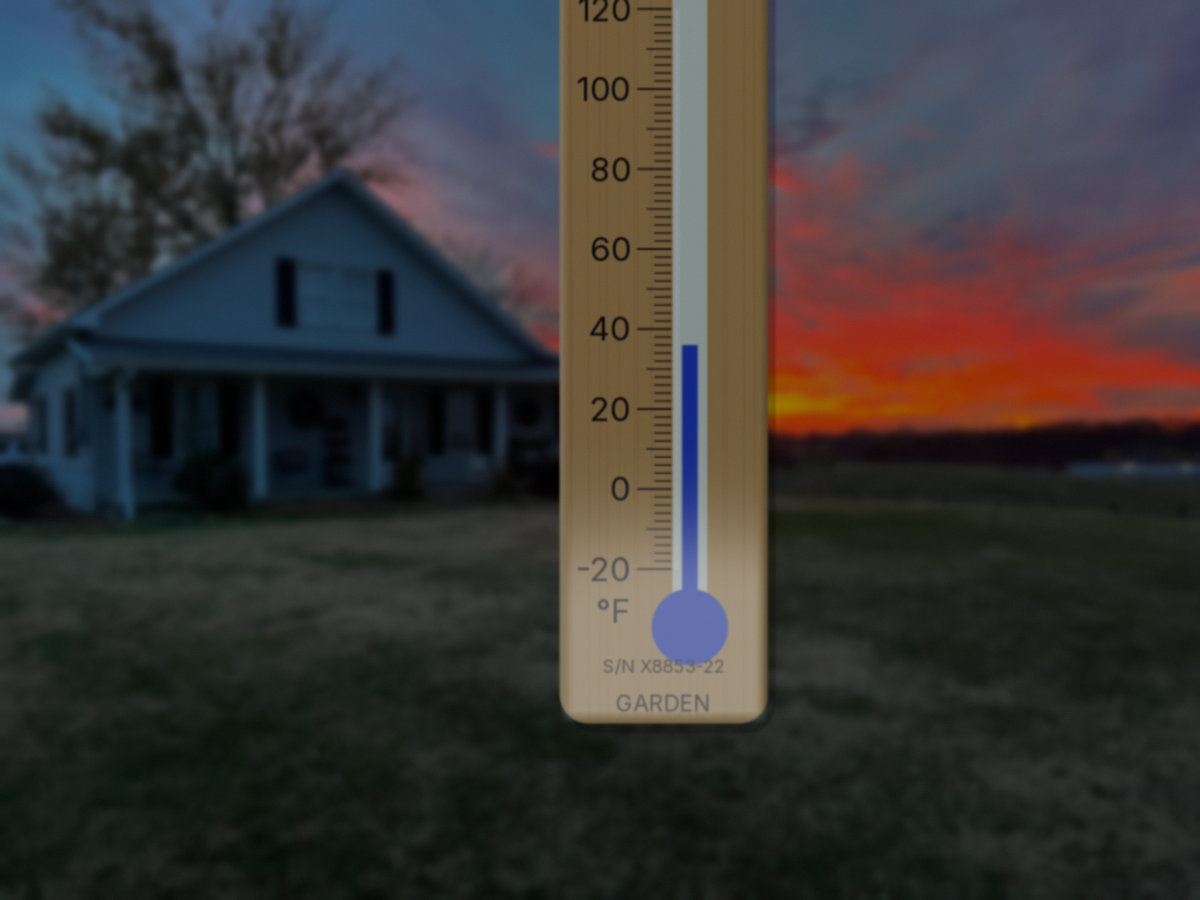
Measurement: 36 °F
